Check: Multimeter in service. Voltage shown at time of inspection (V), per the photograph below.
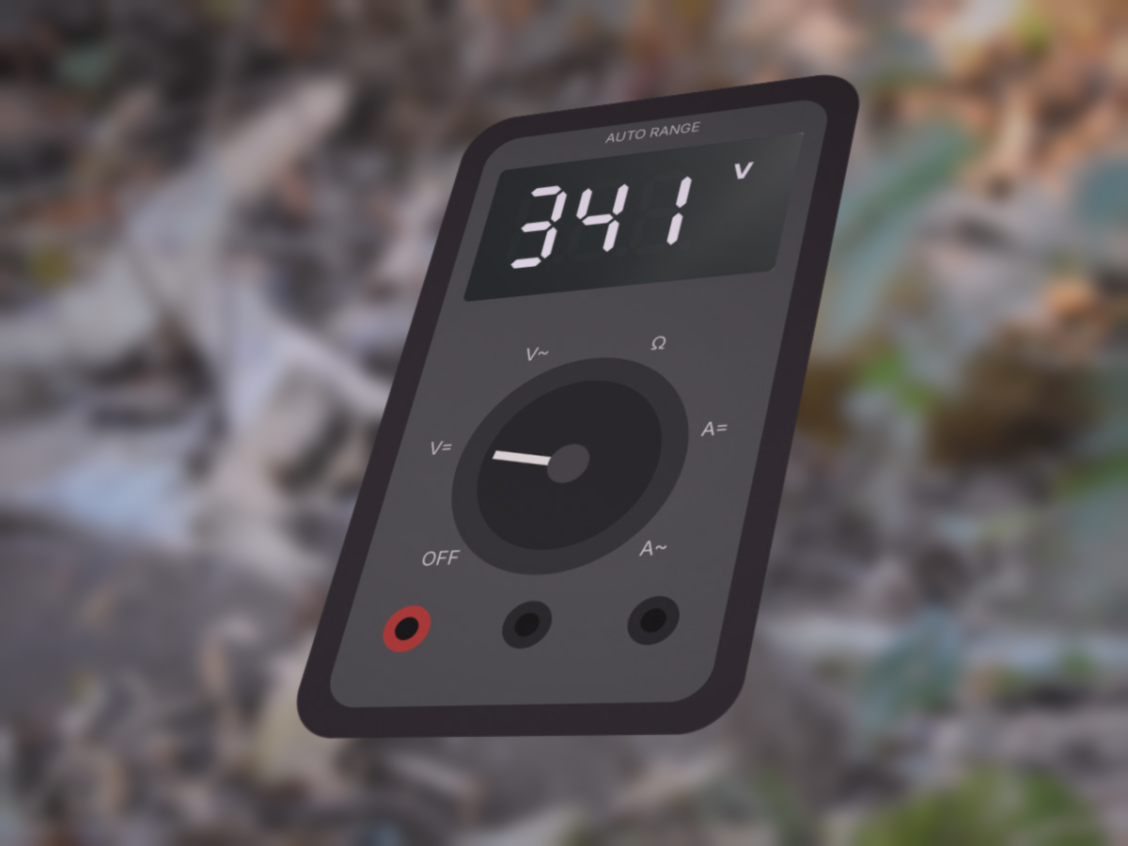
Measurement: 341 V
